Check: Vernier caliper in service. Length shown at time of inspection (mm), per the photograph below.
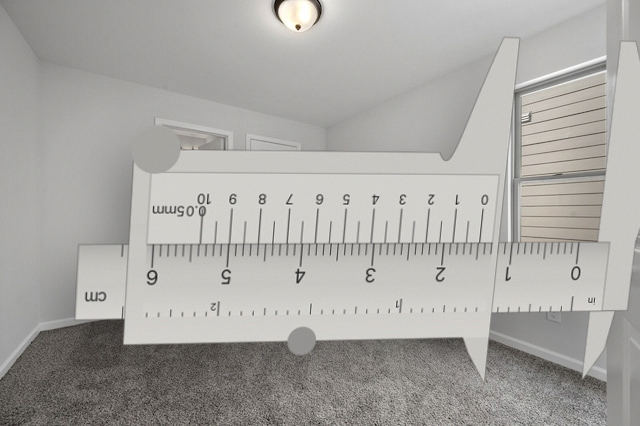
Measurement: 14.8 mm
